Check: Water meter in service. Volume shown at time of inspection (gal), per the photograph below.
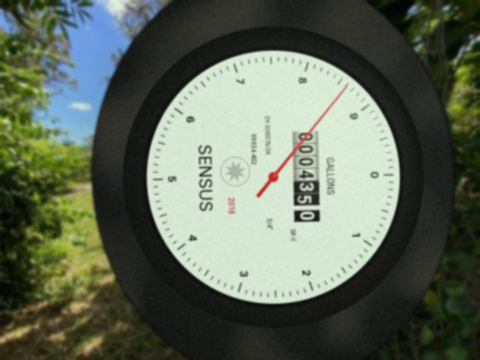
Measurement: 4348.6 gal
